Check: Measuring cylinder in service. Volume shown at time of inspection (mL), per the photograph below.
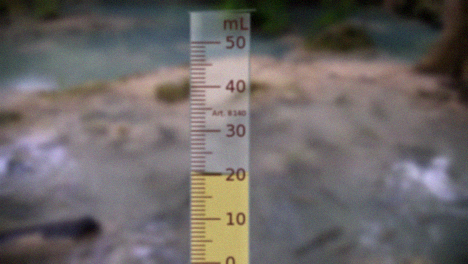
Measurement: 20 mL
